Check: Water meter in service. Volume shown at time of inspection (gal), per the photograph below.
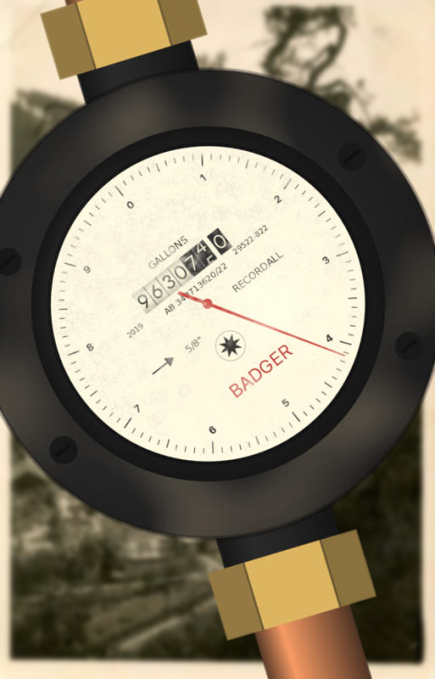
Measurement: 9630744.1 gal
